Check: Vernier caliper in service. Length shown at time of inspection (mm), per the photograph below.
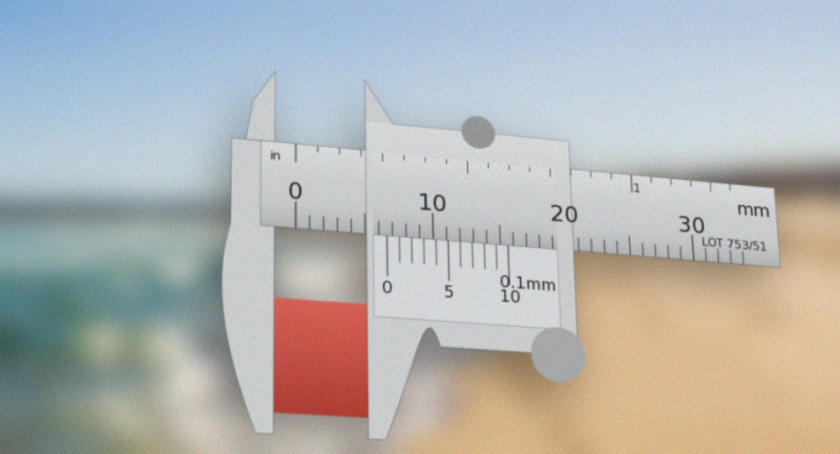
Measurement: 6.6 mm
